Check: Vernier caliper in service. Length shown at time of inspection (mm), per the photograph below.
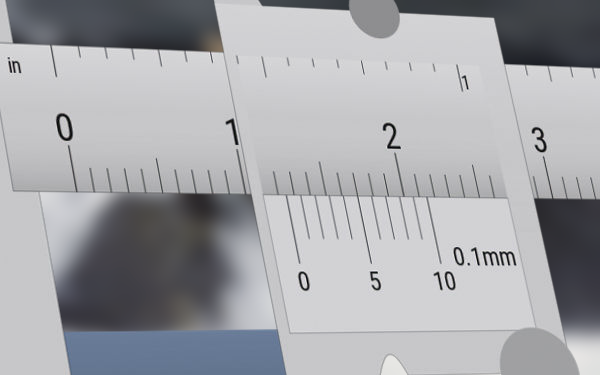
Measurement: 12.5 mm
